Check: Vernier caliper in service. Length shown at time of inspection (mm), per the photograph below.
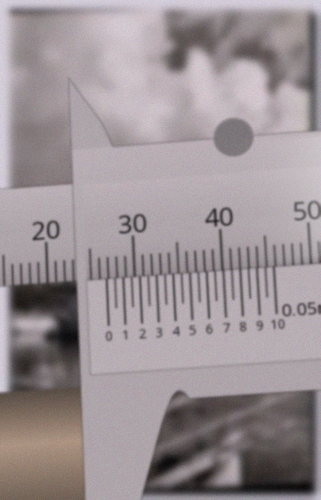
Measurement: 26.8 mm
